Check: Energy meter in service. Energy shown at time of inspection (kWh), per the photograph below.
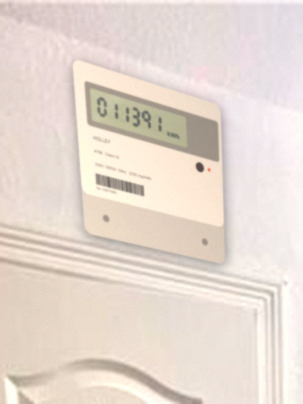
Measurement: 11391 kWh
